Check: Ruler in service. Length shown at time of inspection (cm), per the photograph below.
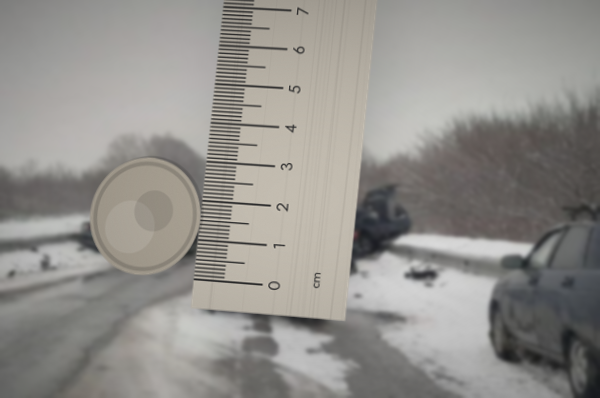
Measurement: 3 cm
